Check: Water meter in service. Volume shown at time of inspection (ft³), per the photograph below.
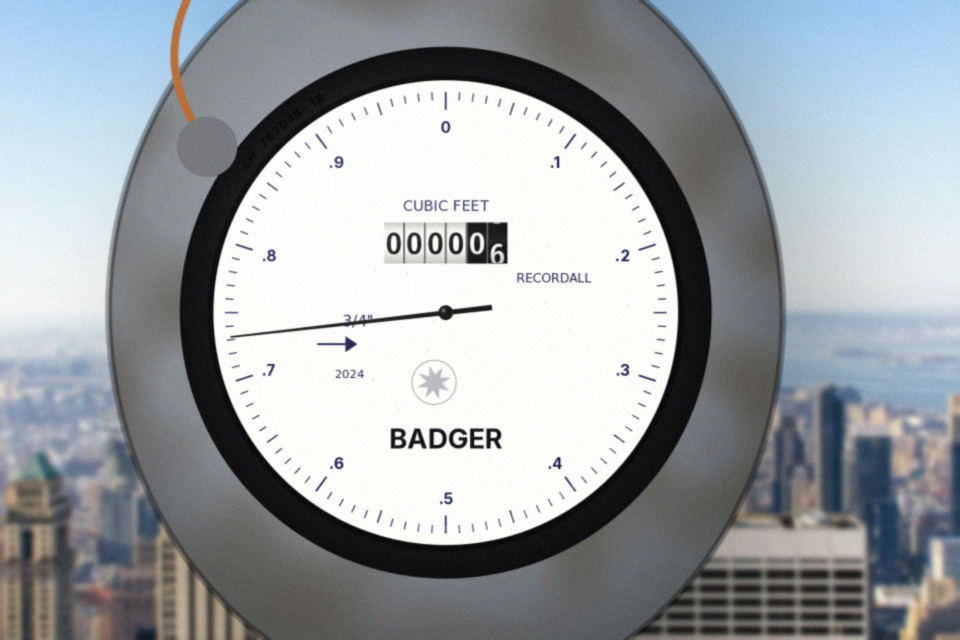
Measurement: 5.73 ft³
